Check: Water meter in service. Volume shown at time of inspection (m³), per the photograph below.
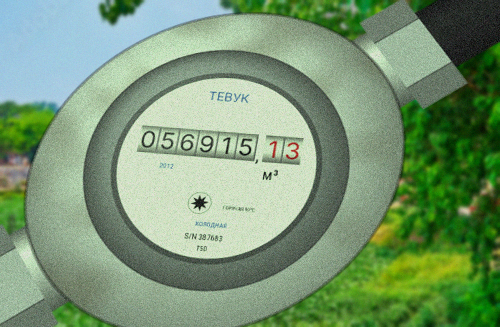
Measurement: 56915.13 m³
